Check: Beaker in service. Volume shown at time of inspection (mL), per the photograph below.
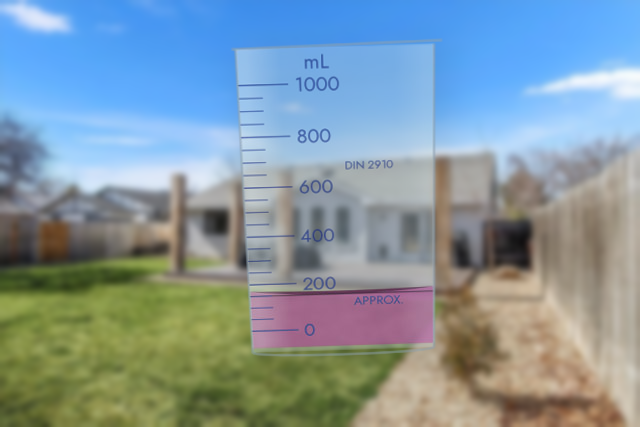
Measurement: 150 mL
